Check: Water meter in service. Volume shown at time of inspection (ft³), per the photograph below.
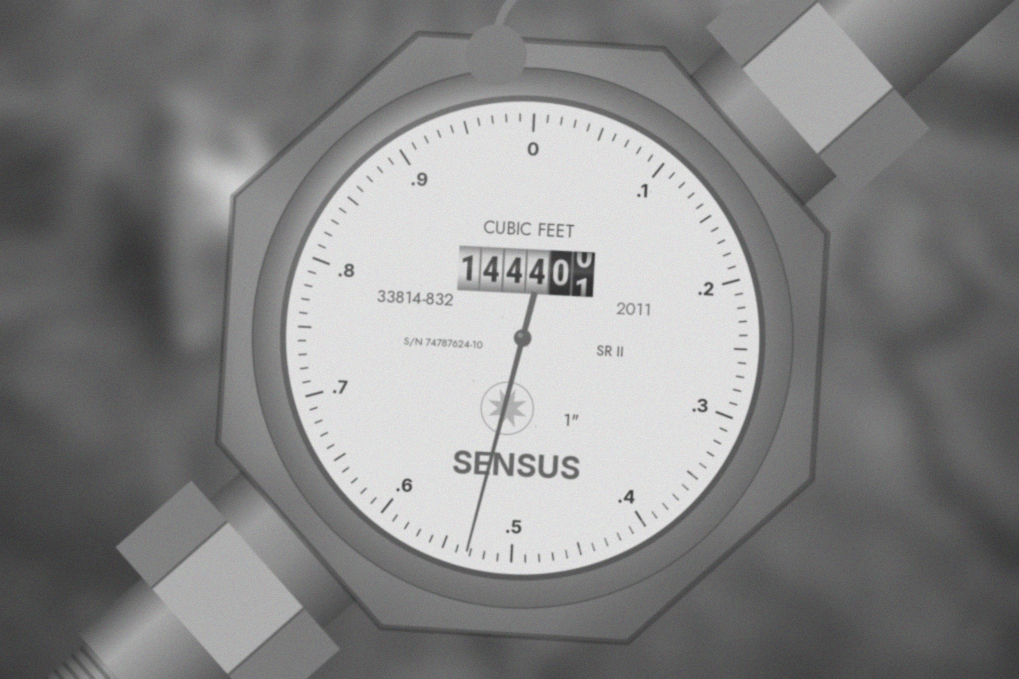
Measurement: 144400.53 ft³
